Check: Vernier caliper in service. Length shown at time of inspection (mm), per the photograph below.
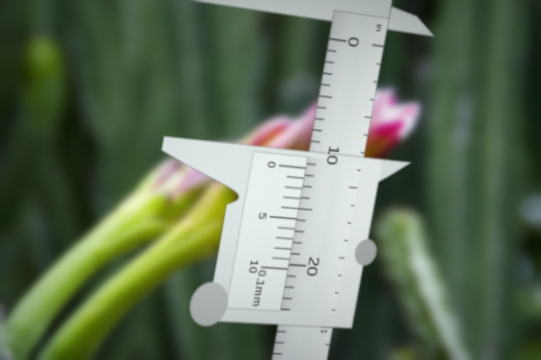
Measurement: 11.4 mm
